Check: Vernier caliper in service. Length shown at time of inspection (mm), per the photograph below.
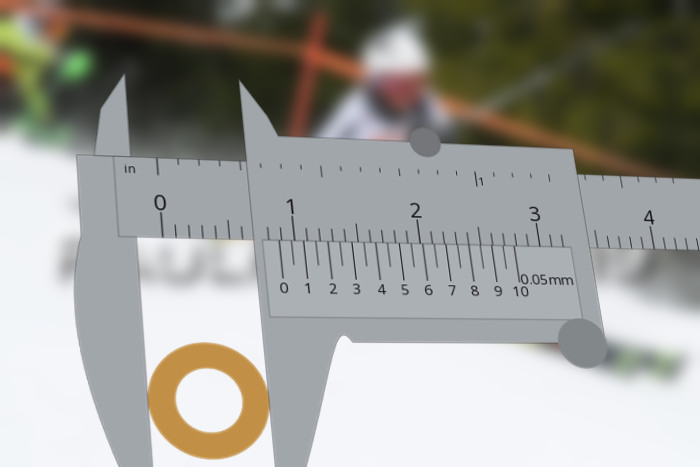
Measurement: 8.8 mm
